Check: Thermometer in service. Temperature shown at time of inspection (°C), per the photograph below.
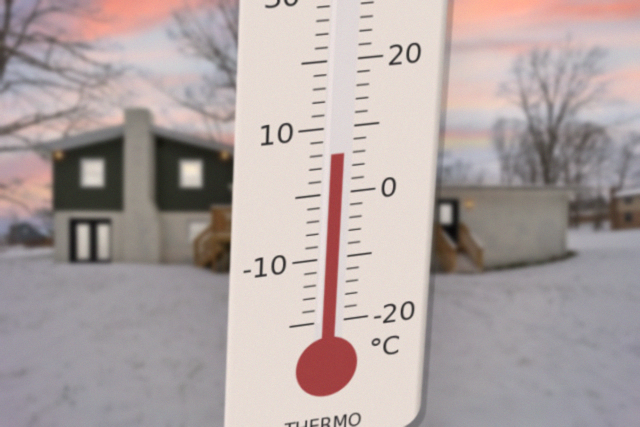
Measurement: 6 °C
